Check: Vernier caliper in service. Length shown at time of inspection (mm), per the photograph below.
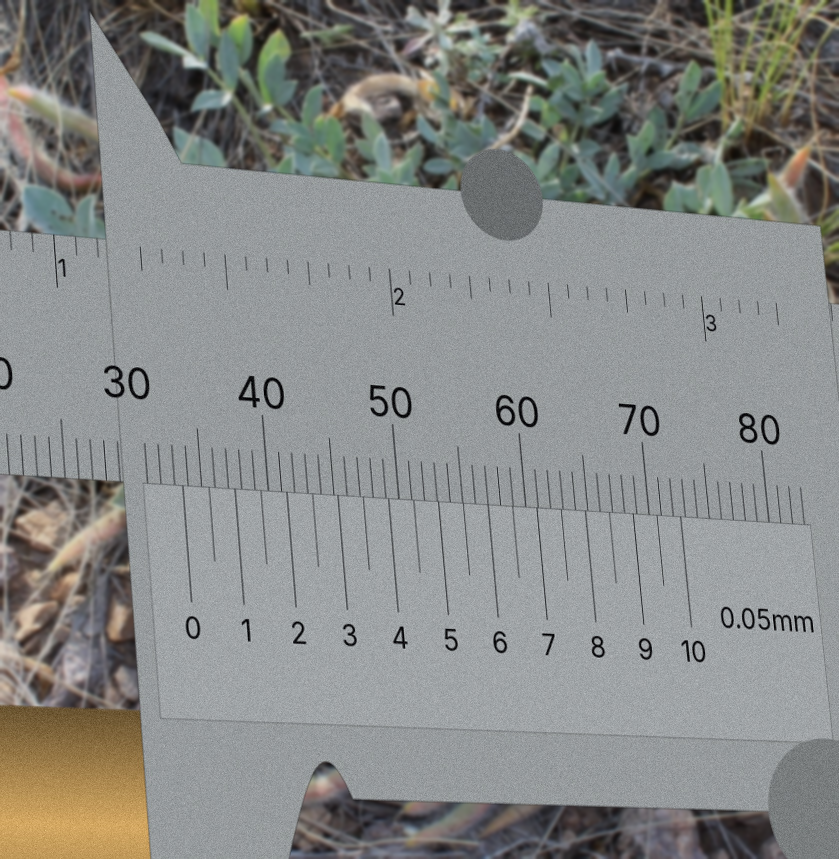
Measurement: 33.6 mm
